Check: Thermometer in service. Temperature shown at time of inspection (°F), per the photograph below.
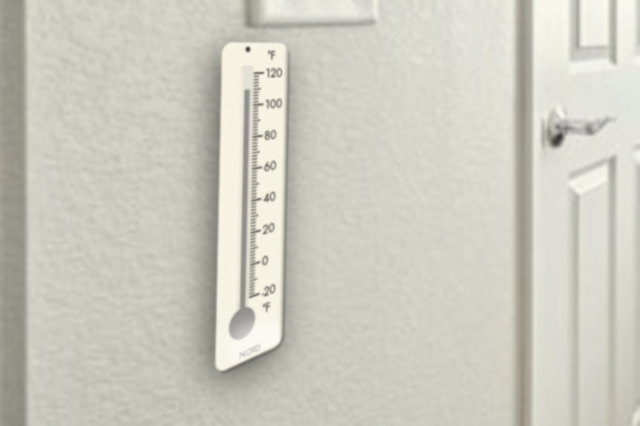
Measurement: 110 °F
